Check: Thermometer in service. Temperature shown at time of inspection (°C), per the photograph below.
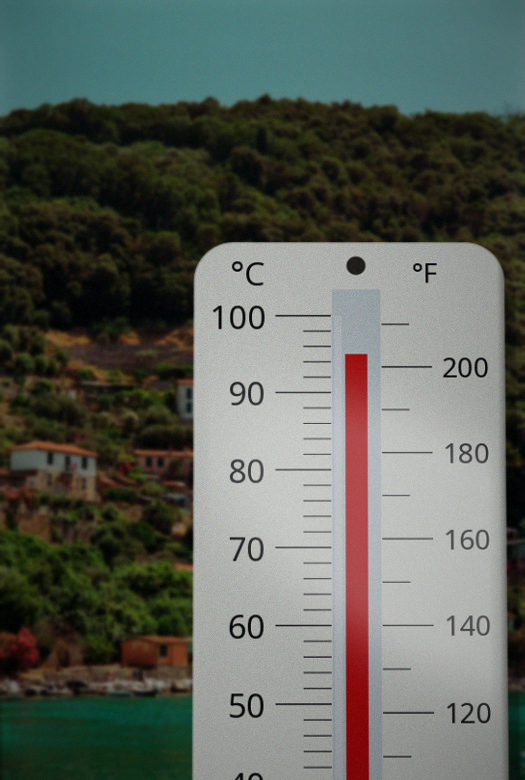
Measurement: 95 °C
